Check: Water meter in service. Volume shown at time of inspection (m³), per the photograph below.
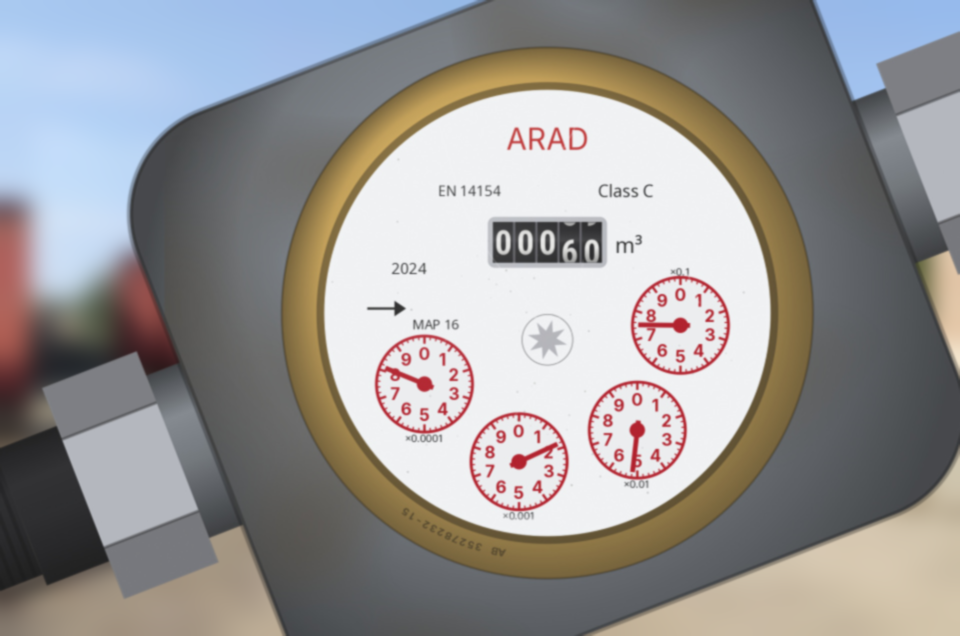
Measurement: 59.7518 m³
